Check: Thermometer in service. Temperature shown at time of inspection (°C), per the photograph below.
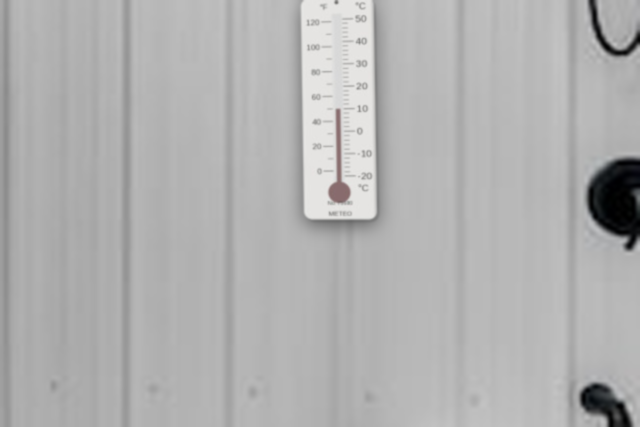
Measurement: 10 °C
